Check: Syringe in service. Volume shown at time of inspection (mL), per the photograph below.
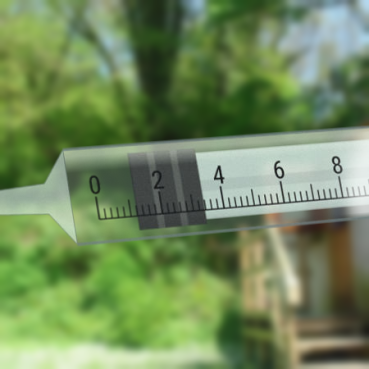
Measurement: 1.2 mL
